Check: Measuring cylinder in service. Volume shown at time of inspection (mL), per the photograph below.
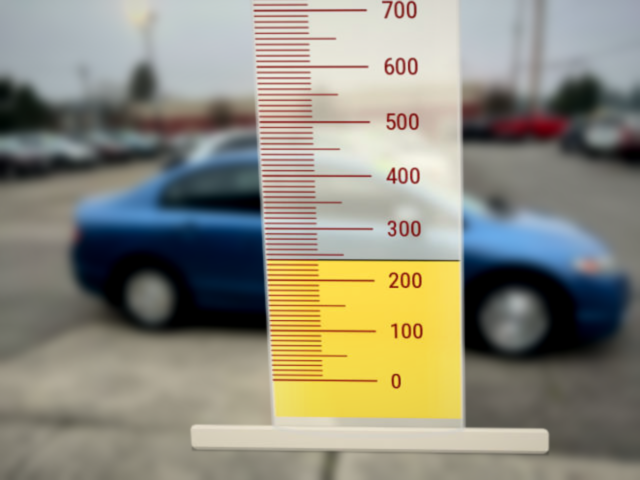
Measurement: 240 mL
